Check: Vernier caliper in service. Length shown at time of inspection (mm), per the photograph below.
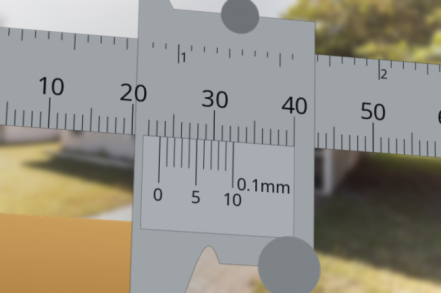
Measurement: 23.4 mm
